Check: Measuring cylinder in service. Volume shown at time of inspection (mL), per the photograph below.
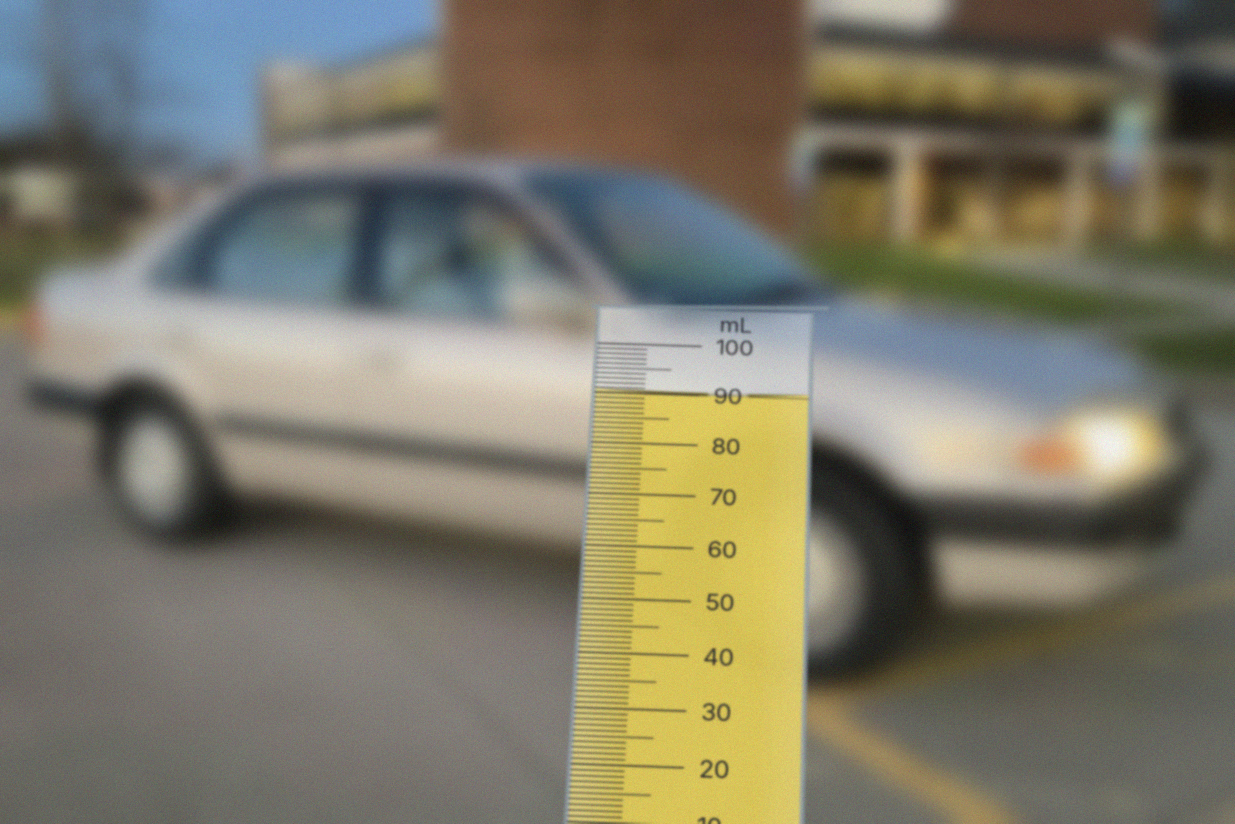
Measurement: 90 mL
